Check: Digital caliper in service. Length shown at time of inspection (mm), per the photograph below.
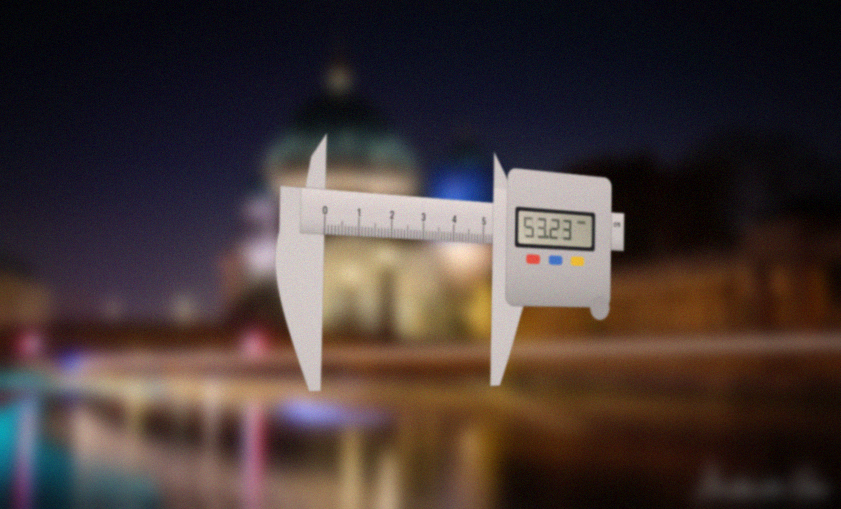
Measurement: 53.23 mm
